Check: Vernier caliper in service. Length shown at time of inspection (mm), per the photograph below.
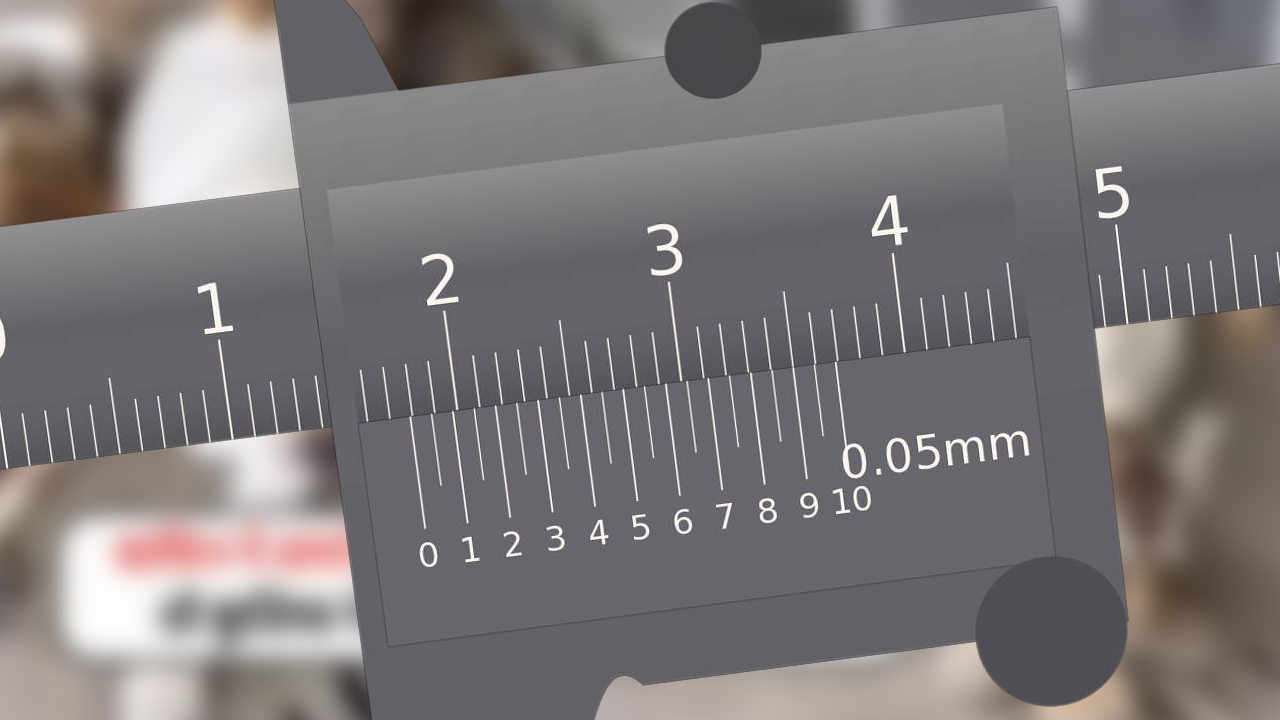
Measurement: 17.9 mm
